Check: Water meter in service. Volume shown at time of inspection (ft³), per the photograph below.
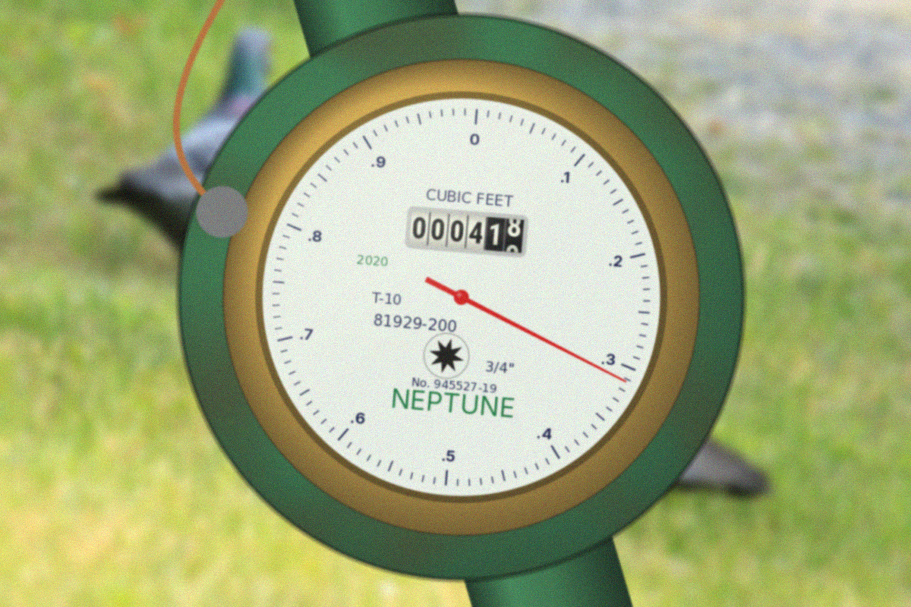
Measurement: 418.31 ft³
